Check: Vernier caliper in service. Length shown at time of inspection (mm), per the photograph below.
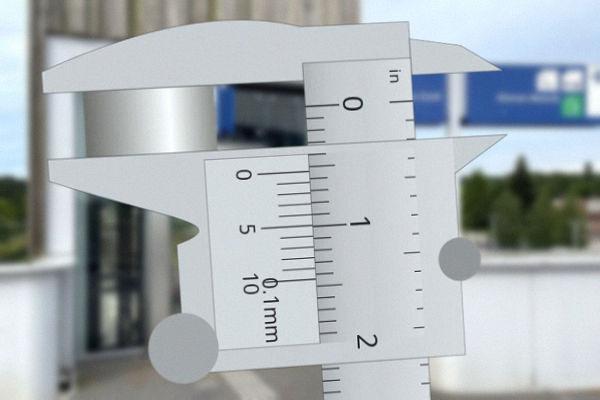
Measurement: 5.4 mm
